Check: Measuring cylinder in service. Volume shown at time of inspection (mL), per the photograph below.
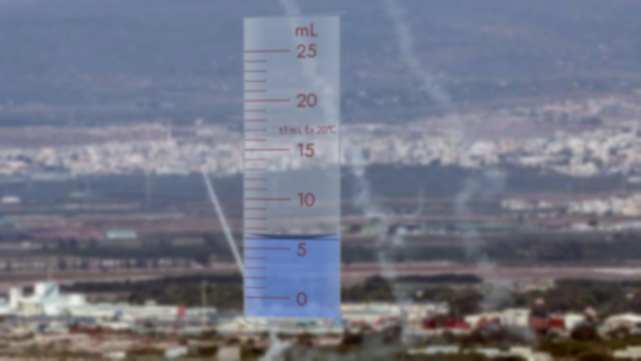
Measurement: 6 mL
